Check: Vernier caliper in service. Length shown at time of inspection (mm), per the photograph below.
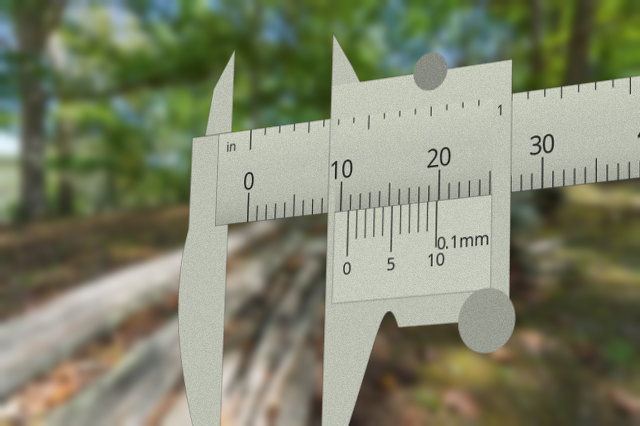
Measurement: 10.8 mm
